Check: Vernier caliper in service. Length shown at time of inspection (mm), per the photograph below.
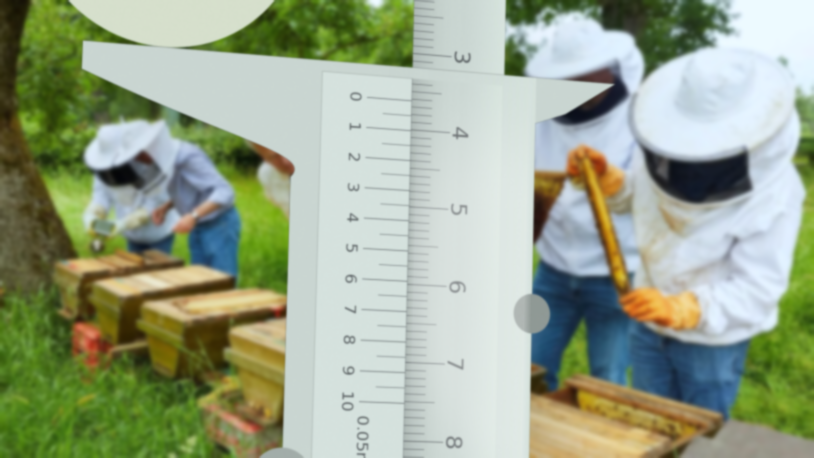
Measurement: 36.2 mm
